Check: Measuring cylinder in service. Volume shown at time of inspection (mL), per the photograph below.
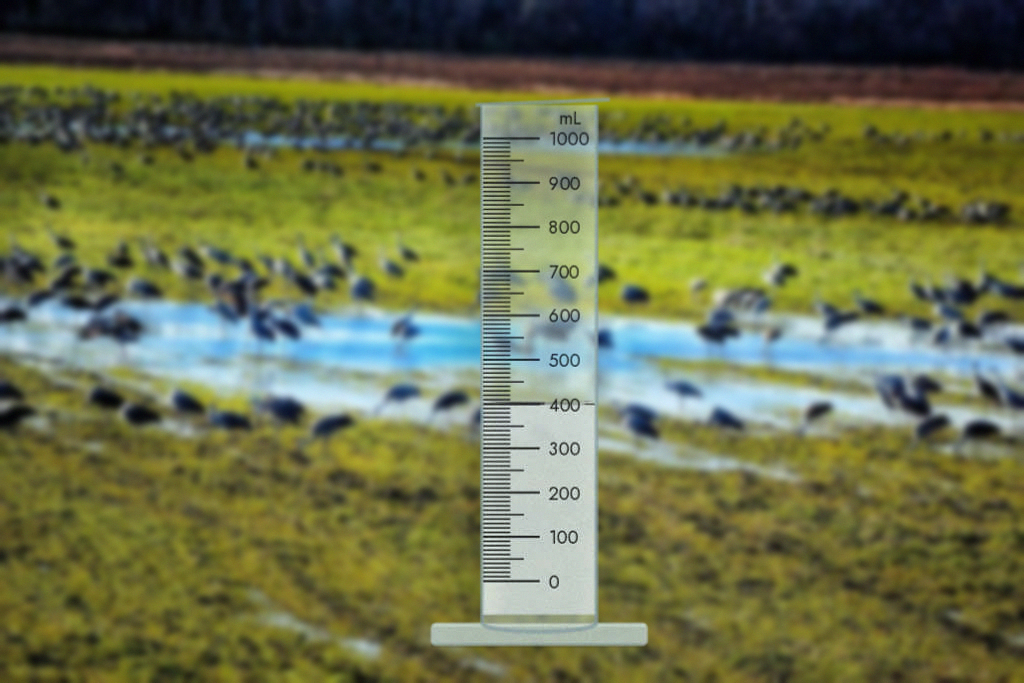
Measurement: 400 mL
